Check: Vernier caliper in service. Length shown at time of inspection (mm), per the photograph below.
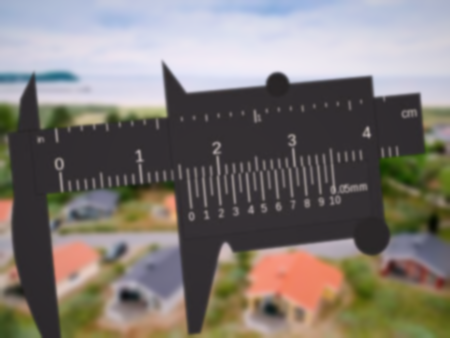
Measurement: 16.0 mm
